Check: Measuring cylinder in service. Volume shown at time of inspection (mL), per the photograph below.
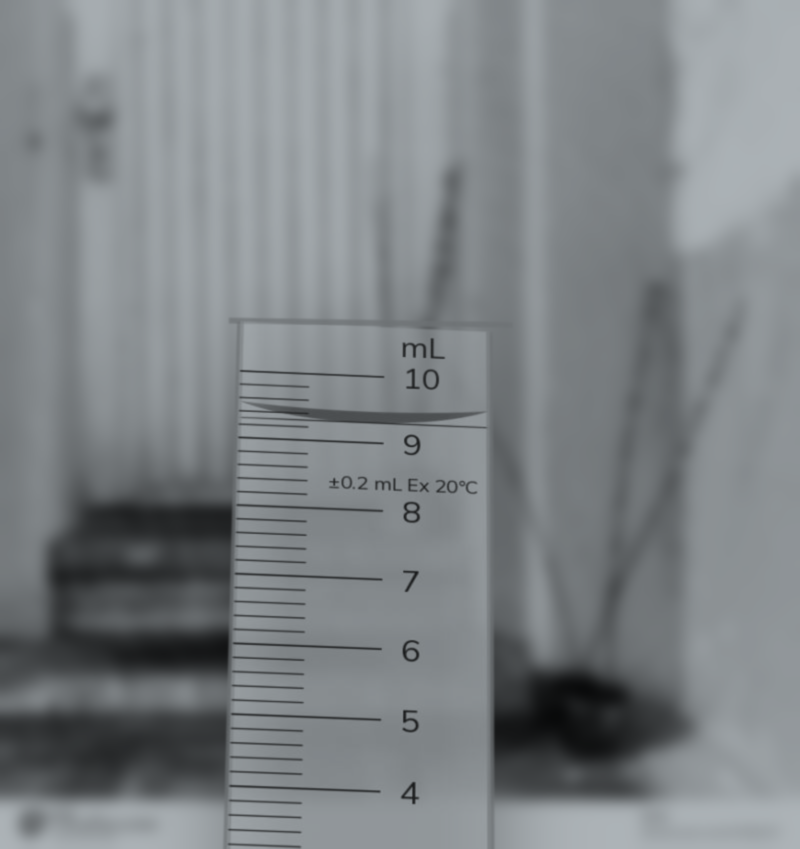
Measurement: 9.3 mL
